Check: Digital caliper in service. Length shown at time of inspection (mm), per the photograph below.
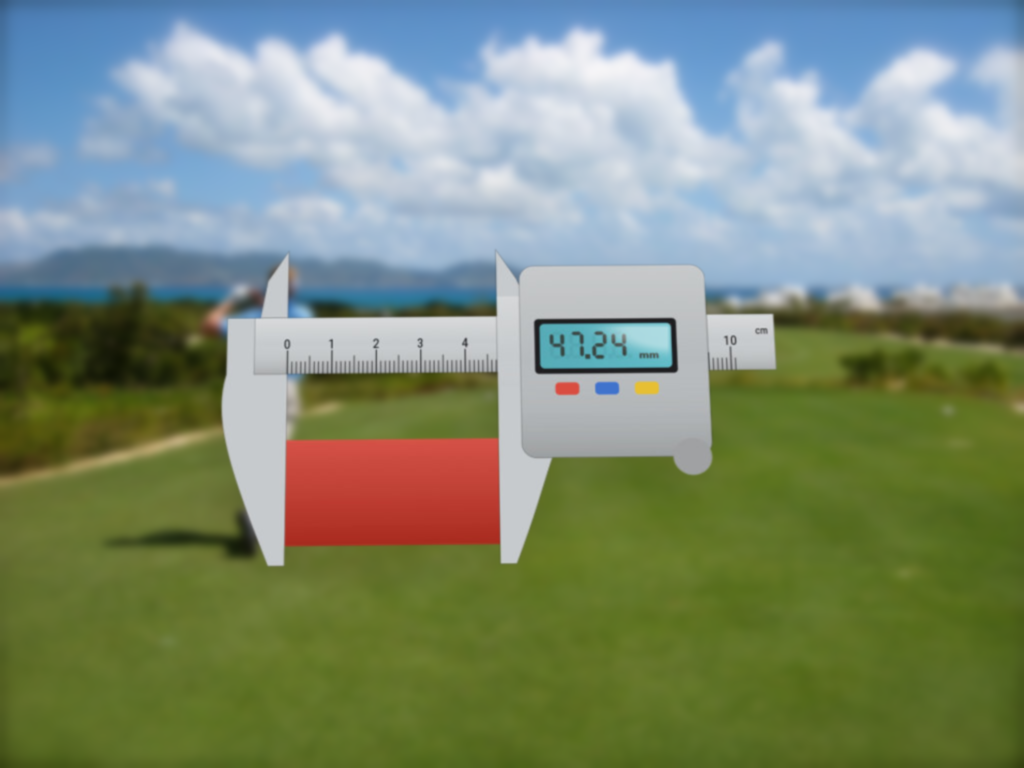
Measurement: 47.24 mm
